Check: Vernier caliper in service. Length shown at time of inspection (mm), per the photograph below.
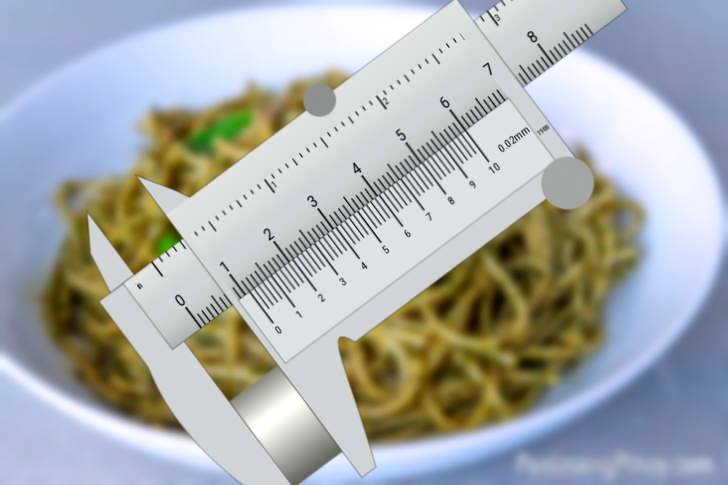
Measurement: 11.0 mm
